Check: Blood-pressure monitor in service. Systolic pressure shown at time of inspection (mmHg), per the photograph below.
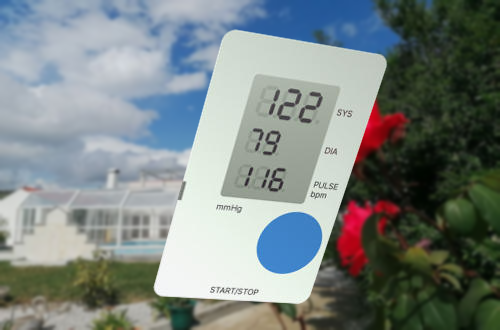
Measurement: 122 mmHg
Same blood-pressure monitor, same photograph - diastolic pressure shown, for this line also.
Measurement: 79 mmHg
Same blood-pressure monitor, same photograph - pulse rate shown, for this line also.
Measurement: 116 bpm
